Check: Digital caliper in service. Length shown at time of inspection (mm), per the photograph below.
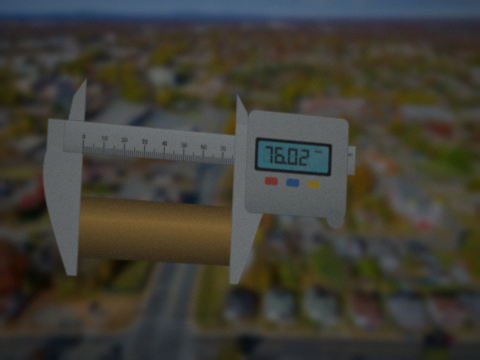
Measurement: 76.02 mm
